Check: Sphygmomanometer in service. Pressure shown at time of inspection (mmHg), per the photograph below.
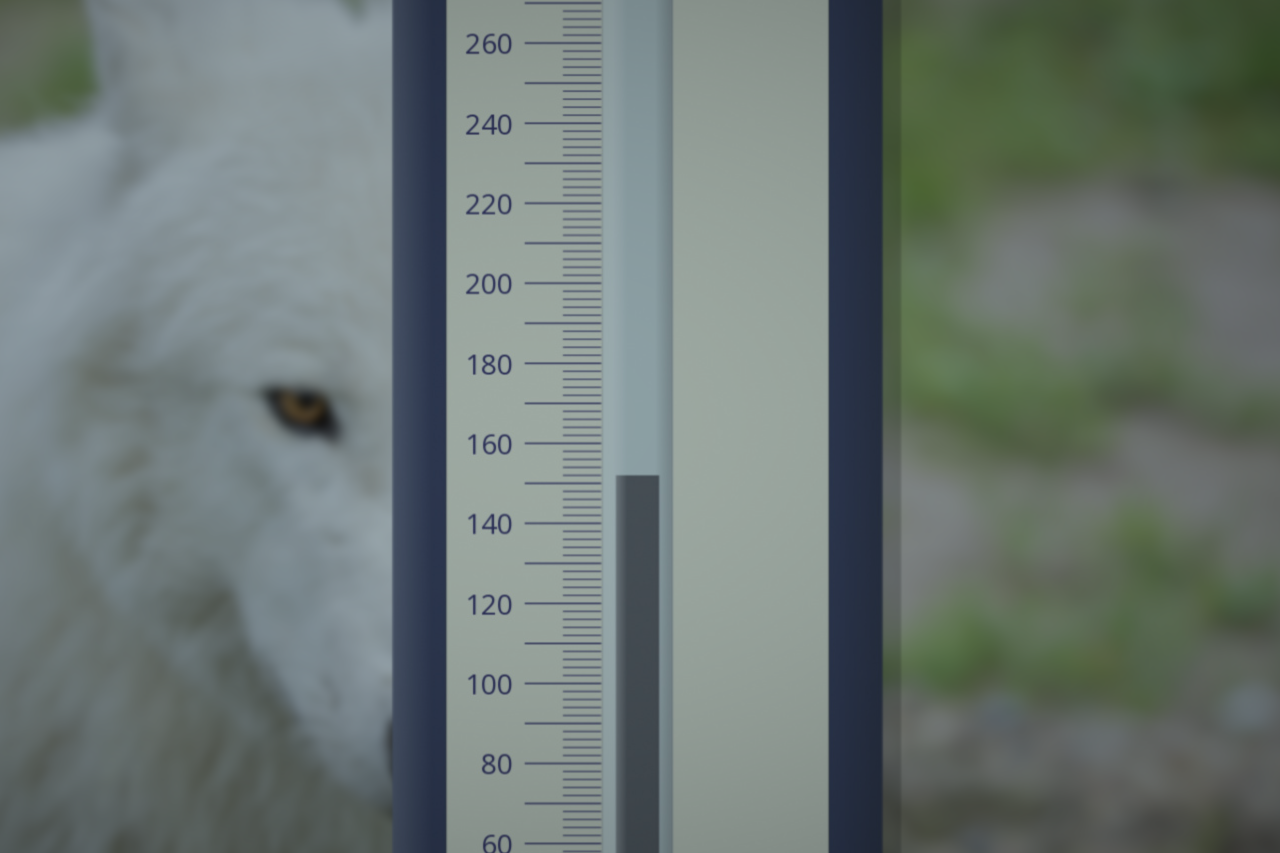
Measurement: 152 mmHg
